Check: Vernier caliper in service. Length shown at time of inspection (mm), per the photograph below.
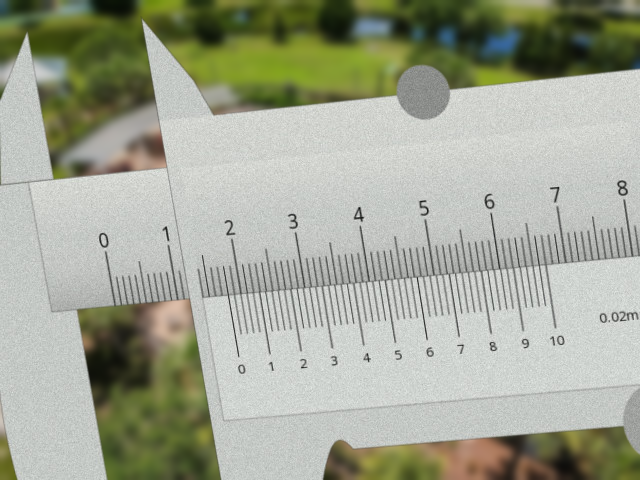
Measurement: 18.0 mm
